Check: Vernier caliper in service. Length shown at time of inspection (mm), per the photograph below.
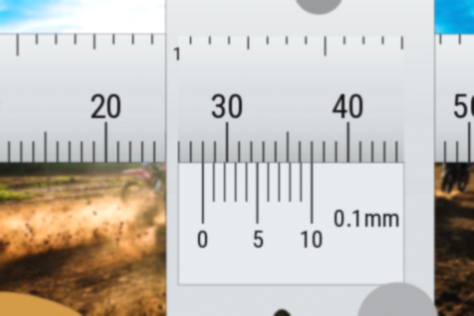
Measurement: 28.0 mm
